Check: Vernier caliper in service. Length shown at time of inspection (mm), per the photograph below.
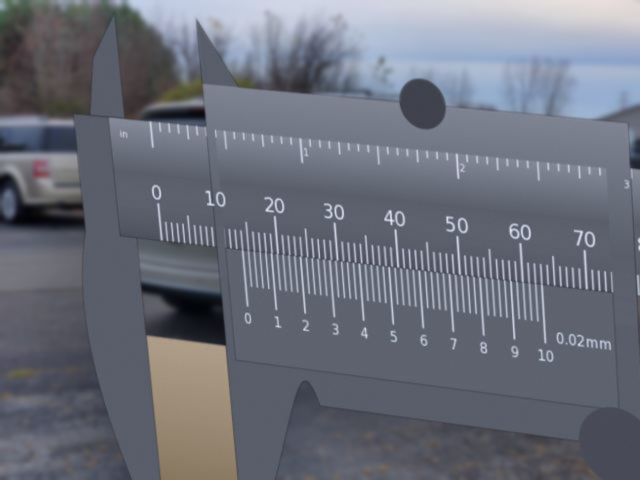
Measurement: 14.0 mm
